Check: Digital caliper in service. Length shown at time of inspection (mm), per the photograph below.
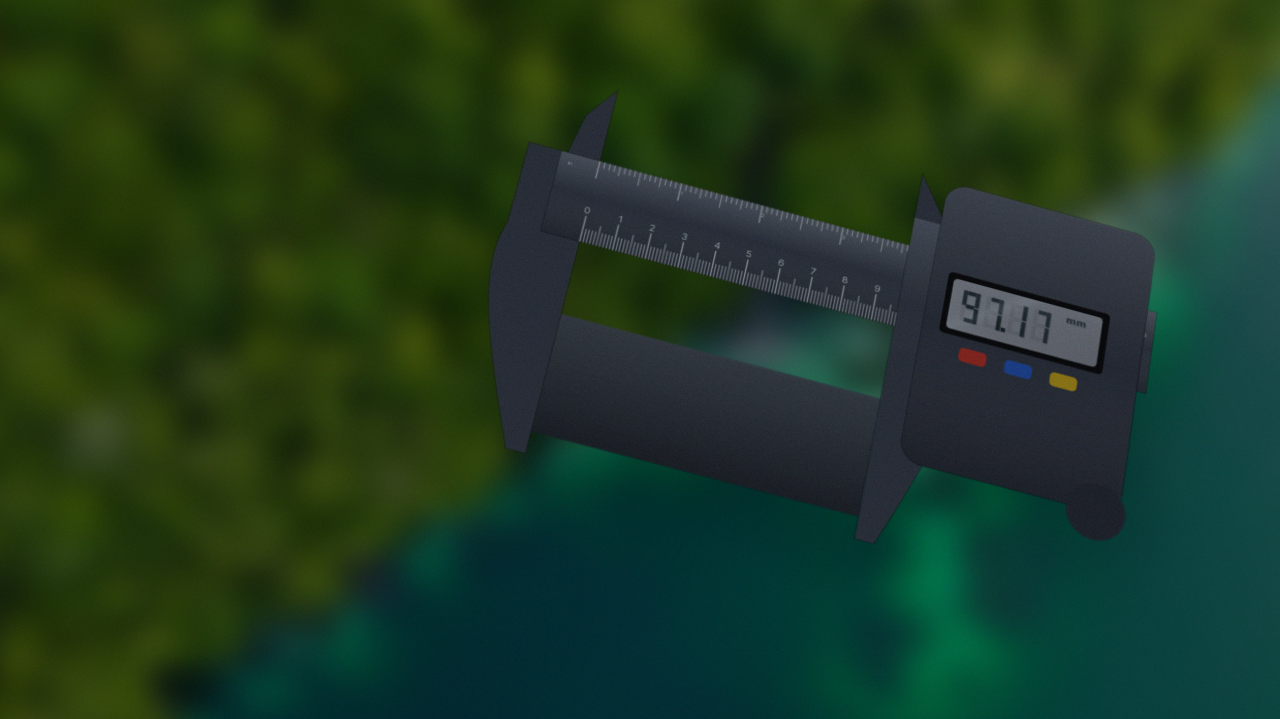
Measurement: 97.17 mm
